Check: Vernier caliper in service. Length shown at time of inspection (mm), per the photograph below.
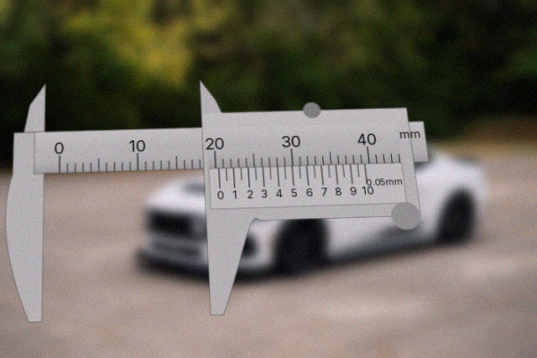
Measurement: 20.4 mm
